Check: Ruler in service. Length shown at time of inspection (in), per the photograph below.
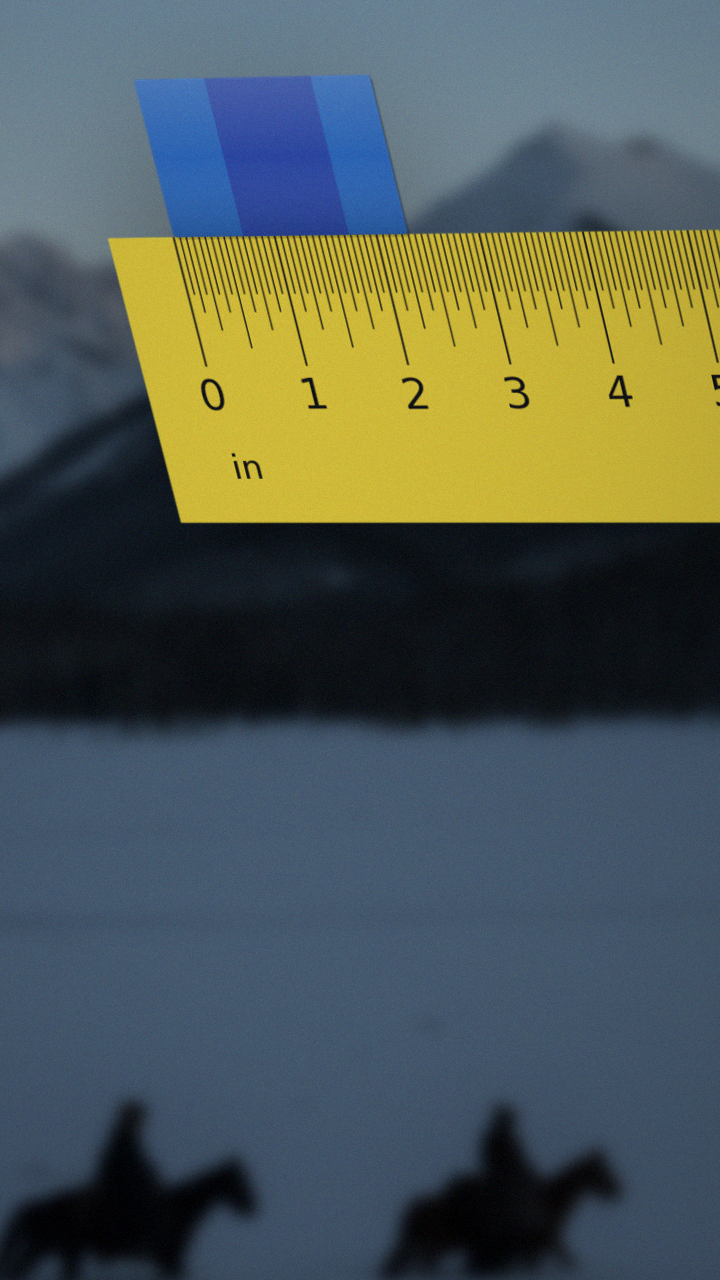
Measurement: 2.3125 in
